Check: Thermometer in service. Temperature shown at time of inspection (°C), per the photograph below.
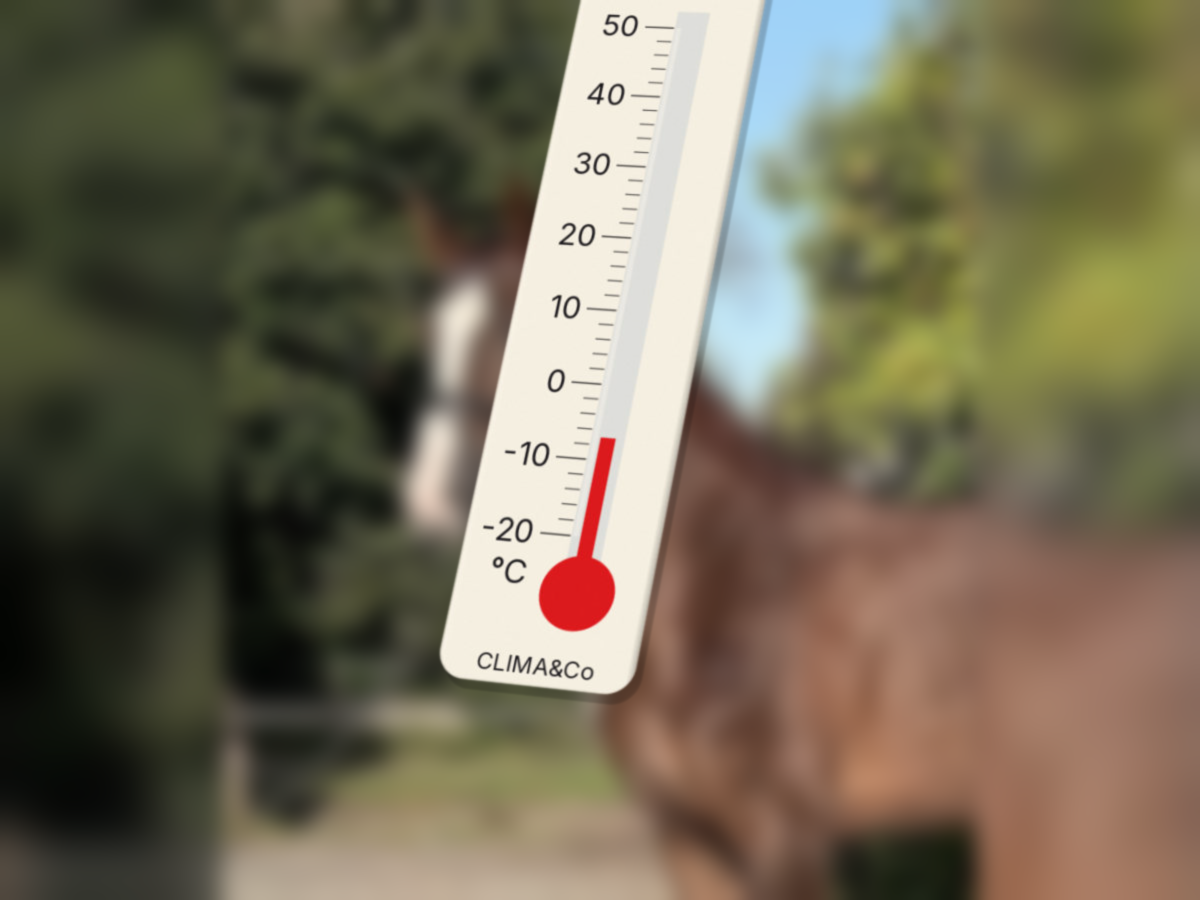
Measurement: -7 °C
